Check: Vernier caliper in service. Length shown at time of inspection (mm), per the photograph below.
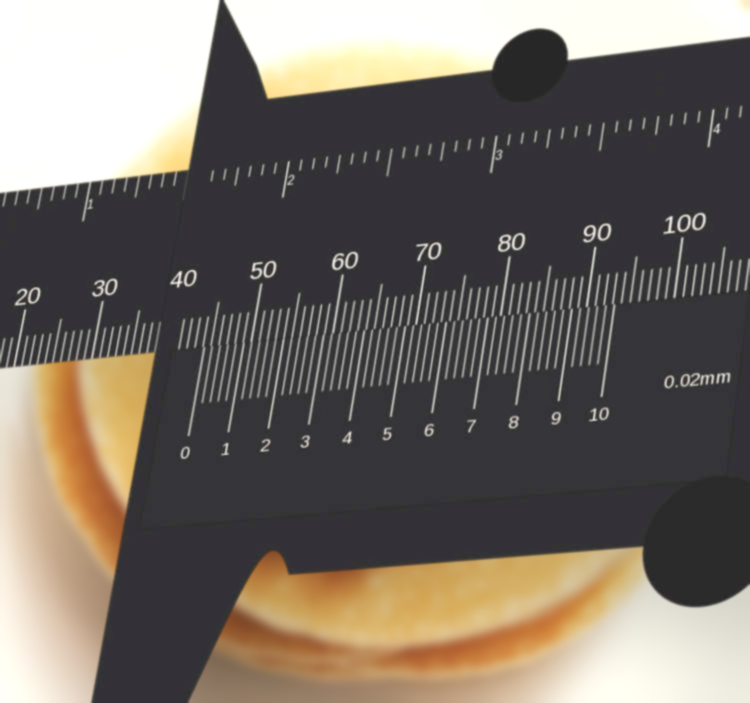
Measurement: 44.2 mm
